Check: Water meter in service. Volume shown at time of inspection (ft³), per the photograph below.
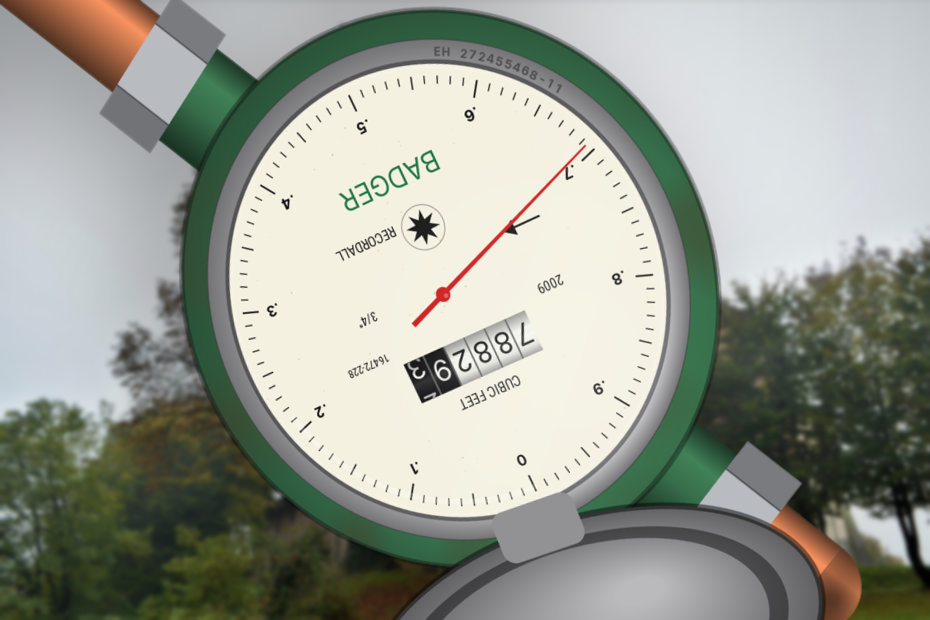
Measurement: 788292.69 ft³
